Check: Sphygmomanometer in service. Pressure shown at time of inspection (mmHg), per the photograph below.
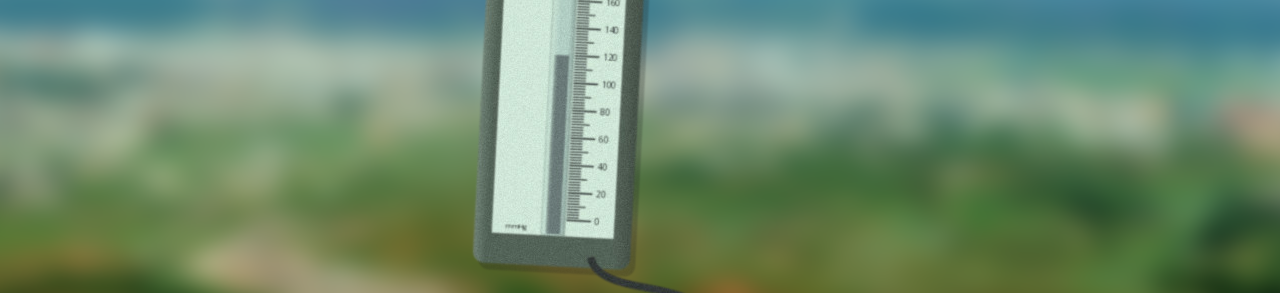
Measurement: 120 mmHg
